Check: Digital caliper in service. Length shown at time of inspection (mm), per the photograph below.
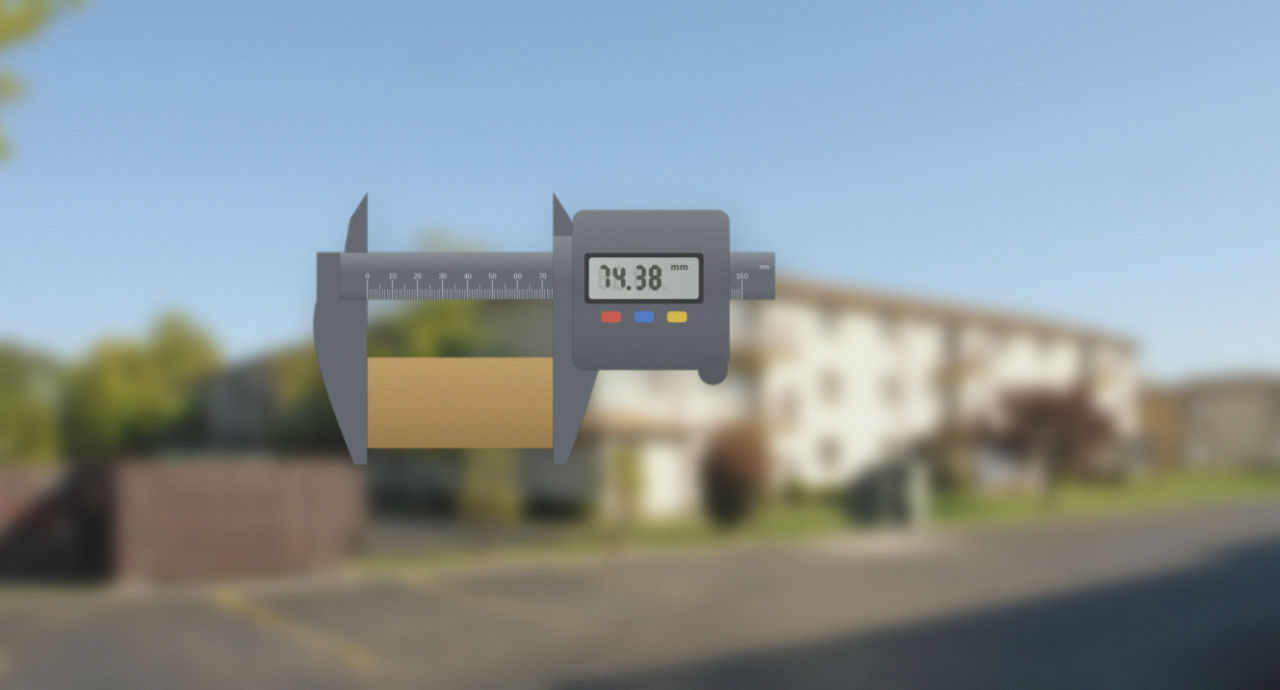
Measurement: 74.38 mm
